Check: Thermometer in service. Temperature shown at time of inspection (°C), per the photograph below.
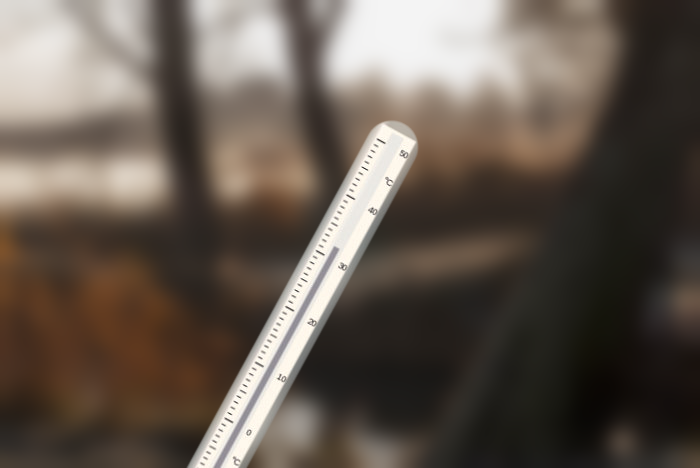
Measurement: 32 °C
